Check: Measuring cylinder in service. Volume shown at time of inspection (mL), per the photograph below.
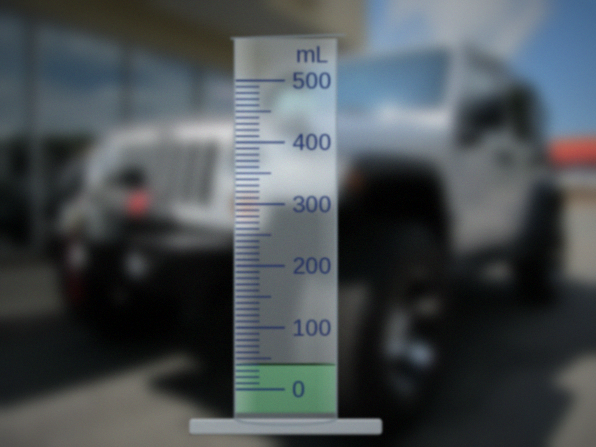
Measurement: 40 mL
